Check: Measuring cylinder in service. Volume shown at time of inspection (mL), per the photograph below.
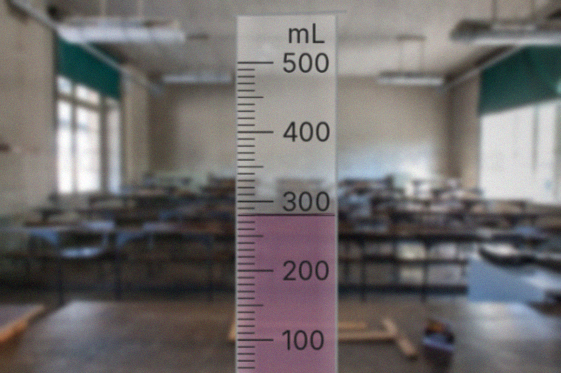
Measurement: 280 mL
